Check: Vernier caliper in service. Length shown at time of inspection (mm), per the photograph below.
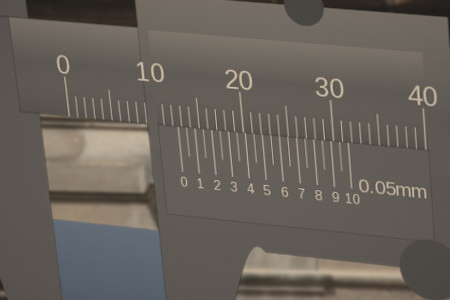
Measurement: 12.6 mm
